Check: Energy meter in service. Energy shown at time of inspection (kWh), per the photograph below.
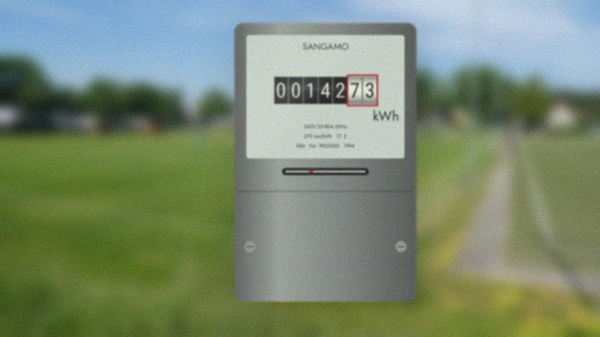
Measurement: 142.73 kWh
